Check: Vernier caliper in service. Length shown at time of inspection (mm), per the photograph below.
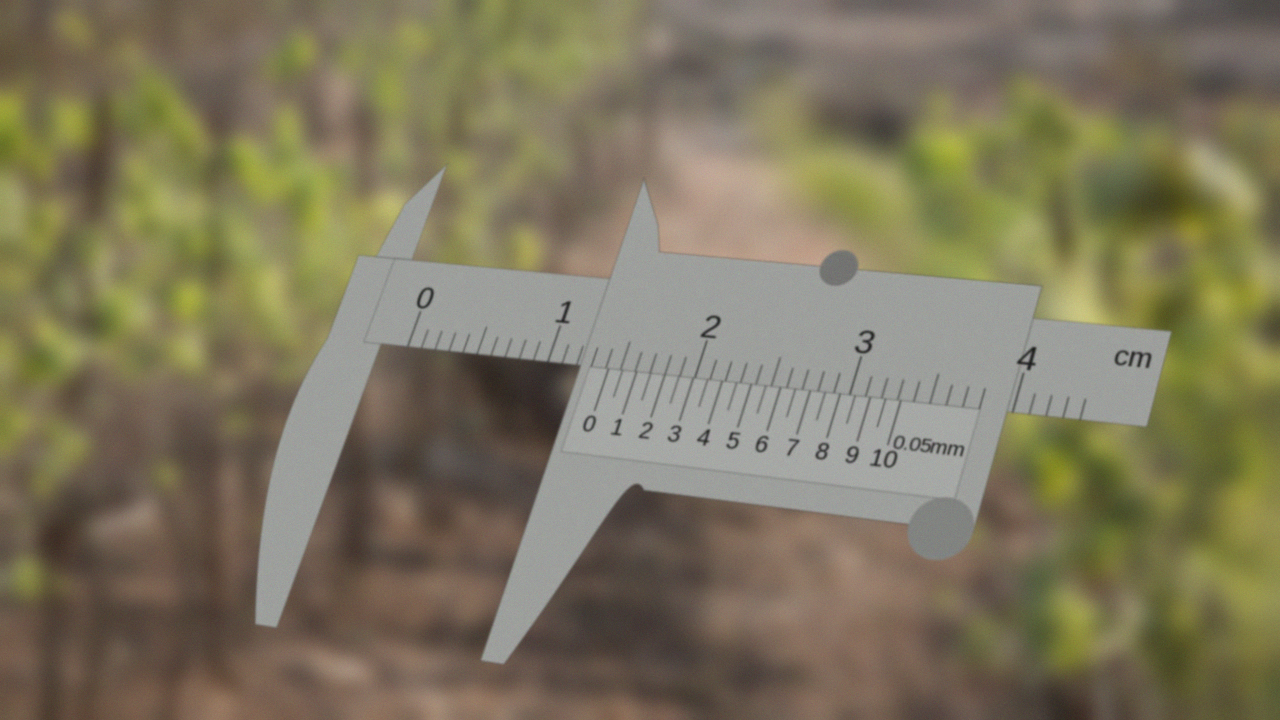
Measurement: 14.2 mm
